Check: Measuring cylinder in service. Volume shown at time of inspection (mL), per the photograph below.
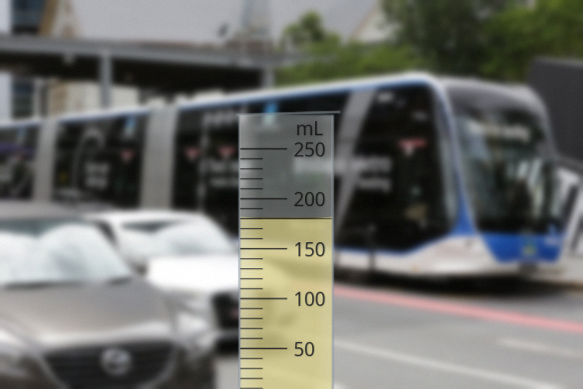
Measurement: 180 mL
